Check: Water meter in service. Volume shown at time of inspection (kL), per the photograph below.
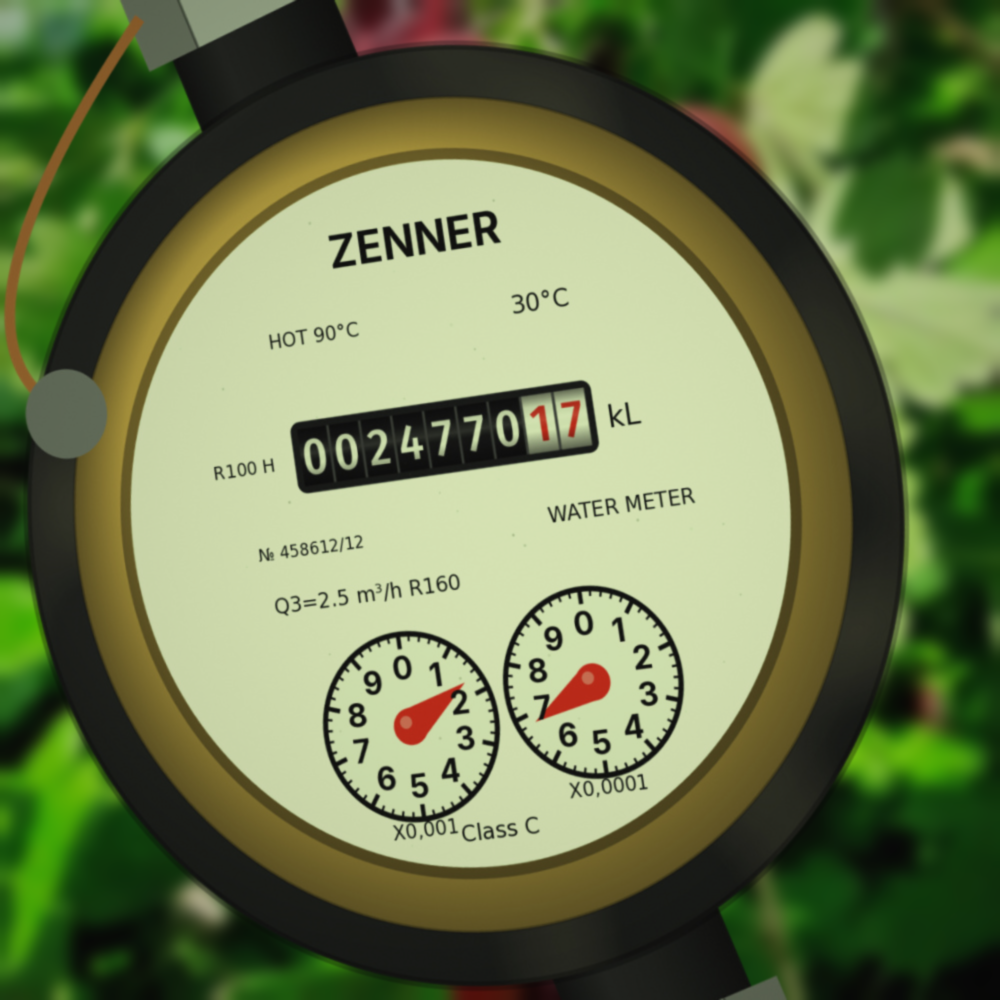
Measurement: 24770.1716 kL
